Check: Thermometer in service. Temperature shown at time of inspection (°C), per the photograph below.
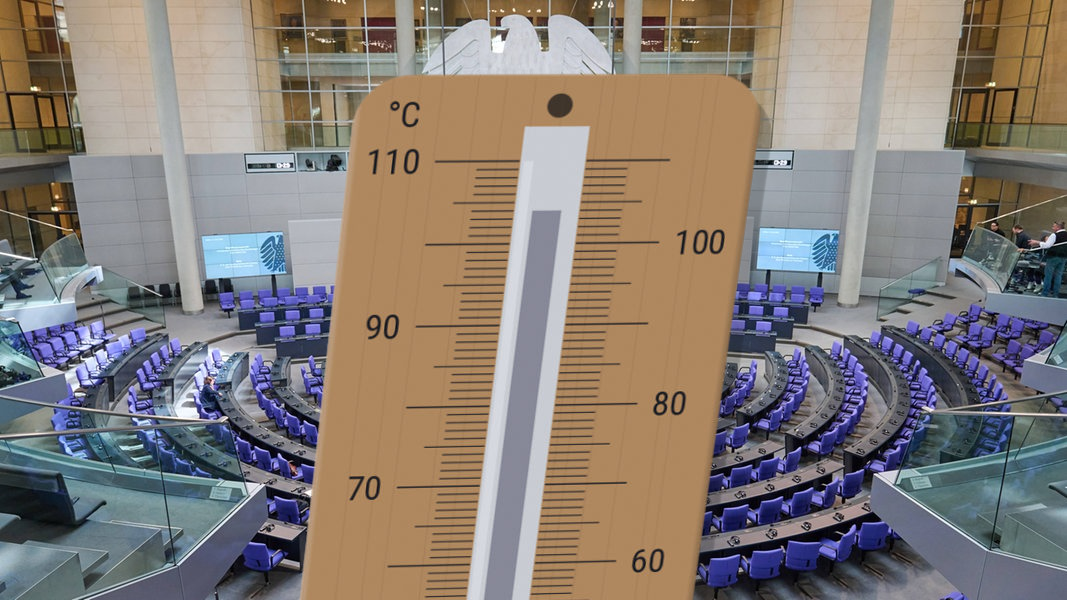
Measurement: 104 °C
